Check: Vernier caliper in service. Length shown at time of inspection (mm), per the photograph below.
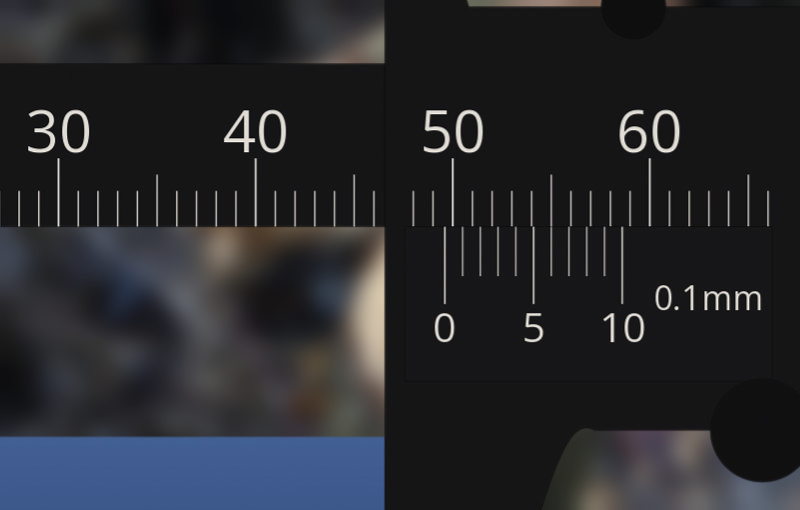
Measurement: 49.6 mm
